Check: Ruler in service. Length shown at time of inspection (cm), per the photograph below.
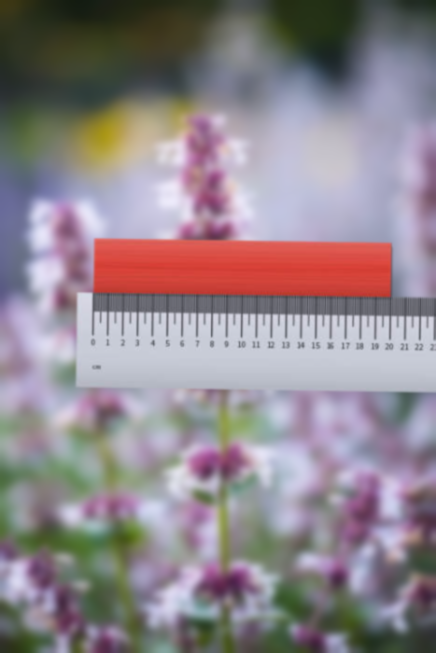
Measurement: 20 cm
